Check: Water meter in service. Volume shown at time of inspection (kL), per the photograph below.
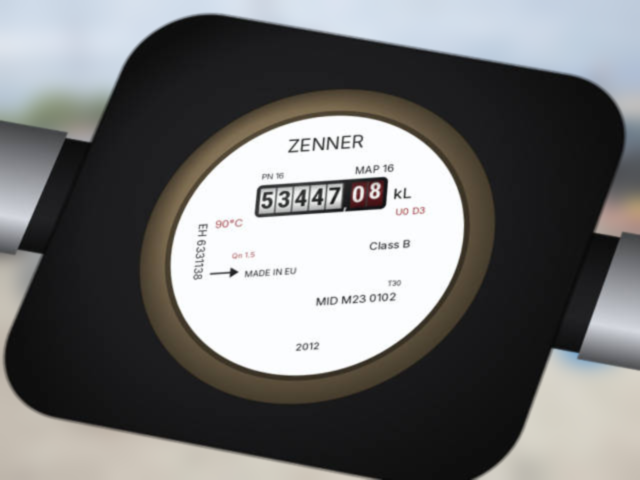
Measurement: 53447.08 kL
